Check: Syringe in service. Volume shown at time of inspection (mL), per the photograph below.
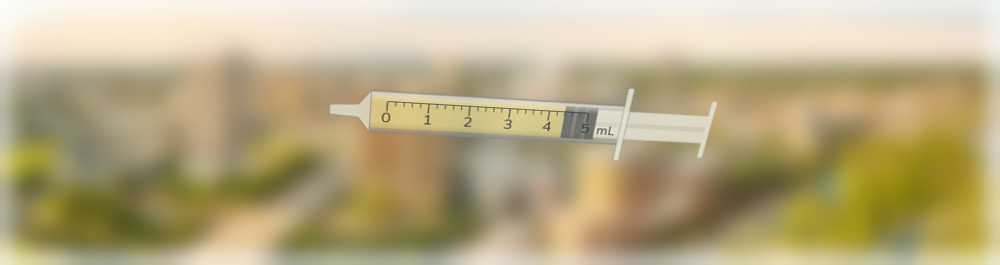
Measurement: 4.4 mL
